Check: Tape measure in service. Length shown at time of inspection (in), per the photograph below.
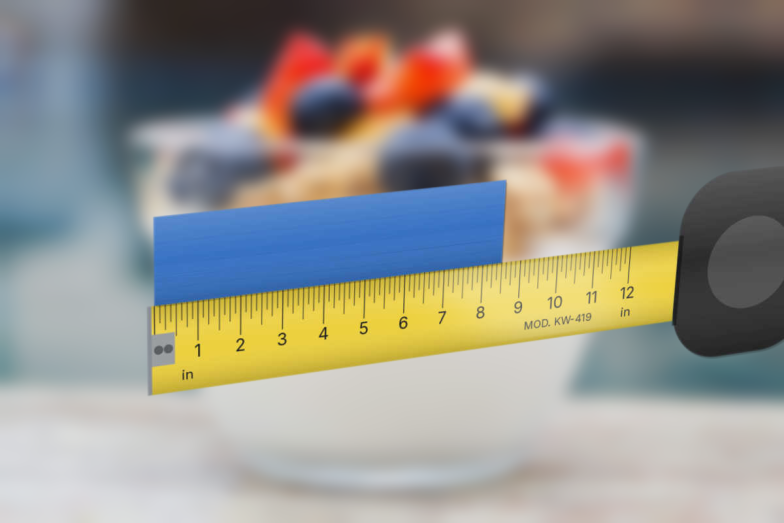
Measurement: 8.5 in
